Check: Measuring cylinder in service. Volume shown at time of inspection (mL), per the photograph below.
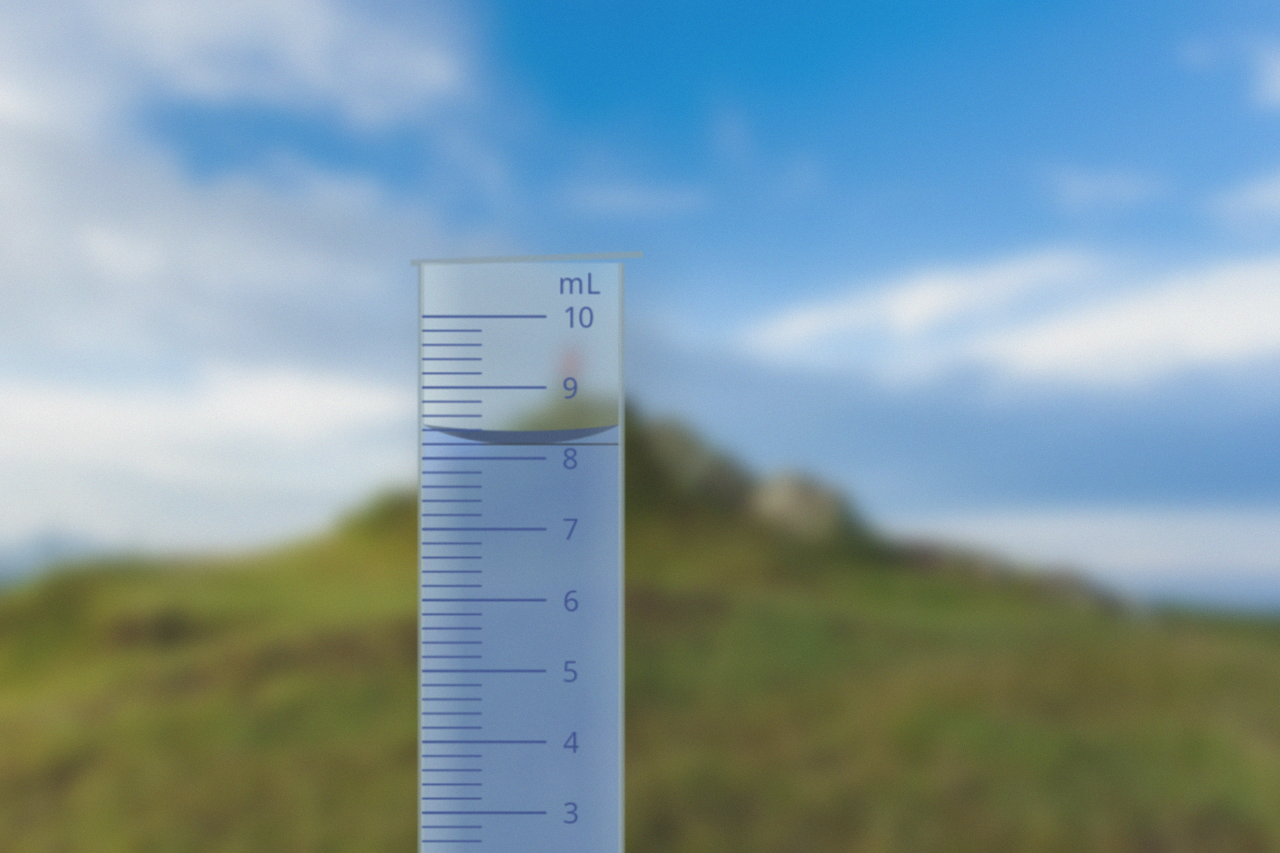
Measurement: 8.2 mL
